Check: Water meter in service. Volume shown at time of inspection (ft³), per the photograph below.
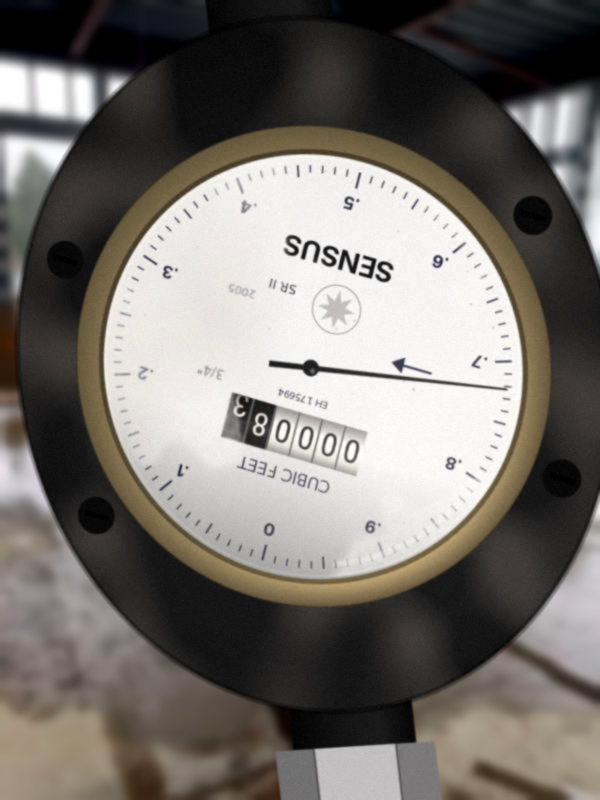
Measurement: 82.72 ft³
